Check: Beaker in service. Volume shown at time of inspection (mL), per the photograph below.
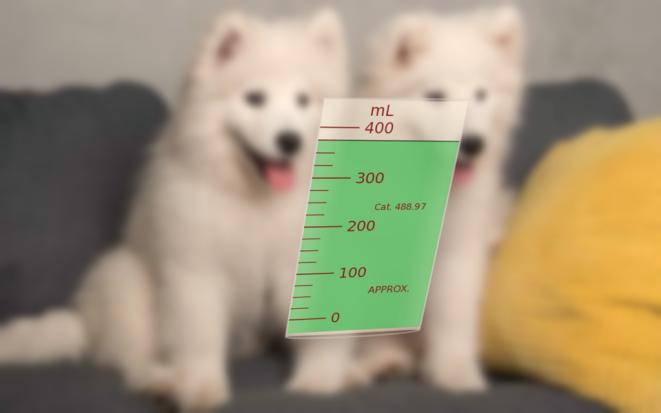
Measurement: 375 mL
